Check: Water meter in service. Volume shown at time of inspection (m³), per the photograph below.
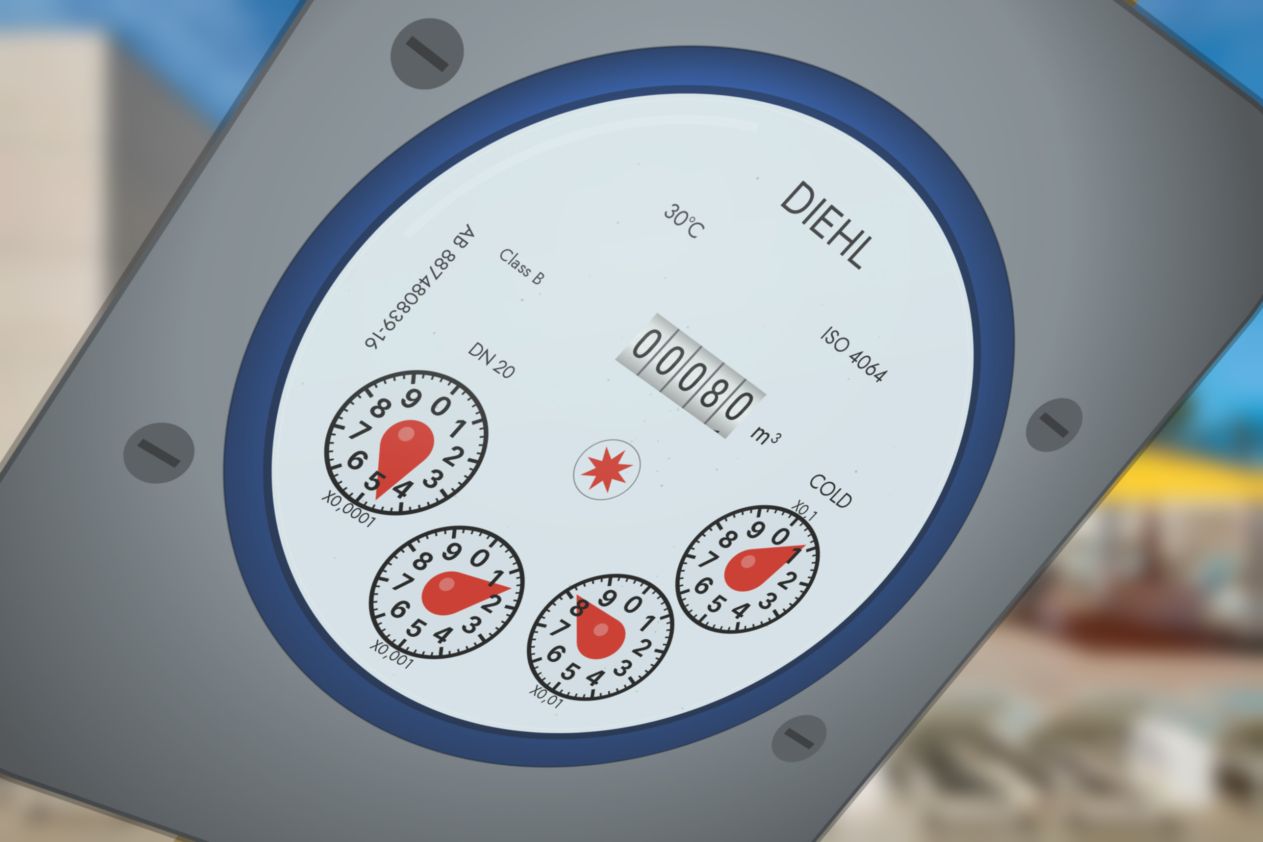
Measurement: 80.0814 m³
